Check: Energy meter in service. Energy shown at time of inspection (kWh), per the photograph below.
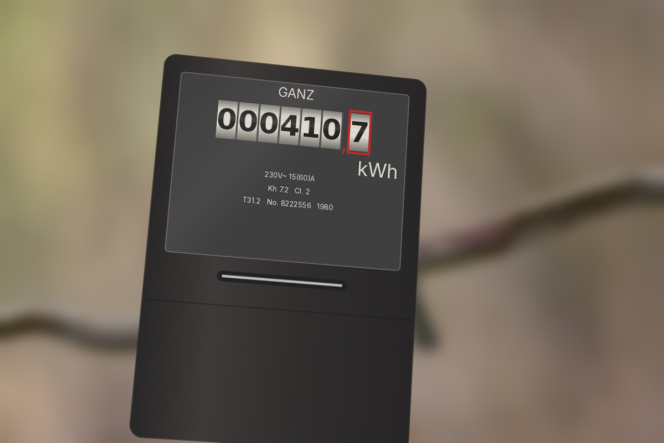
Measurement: 410.7 kWh
